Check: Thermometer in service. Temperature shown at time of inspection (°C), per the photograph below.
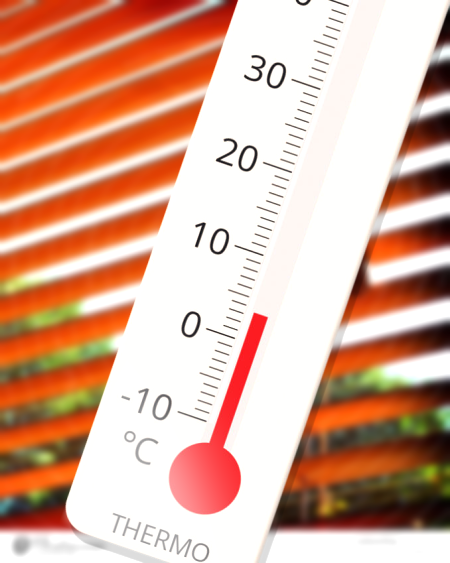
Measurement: 3.5 °C
